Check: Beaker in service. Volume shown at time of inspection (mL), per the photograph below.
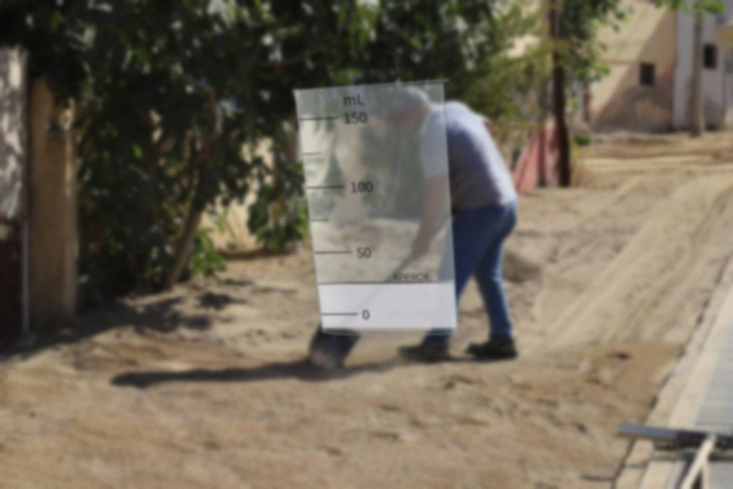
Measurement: 25 mL
